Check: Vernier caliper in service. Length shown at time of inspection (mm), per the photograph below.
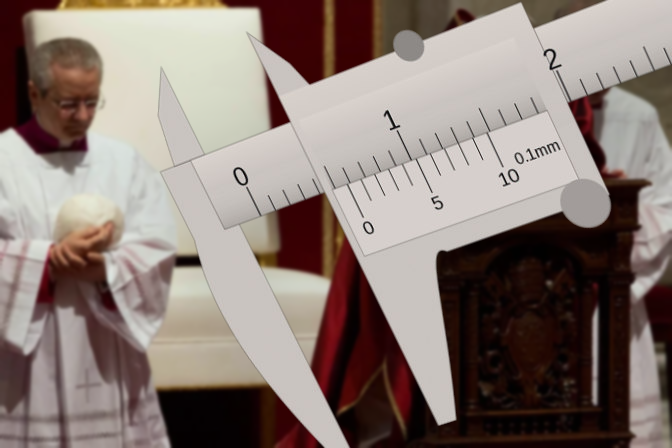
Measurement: 5.8 mm
